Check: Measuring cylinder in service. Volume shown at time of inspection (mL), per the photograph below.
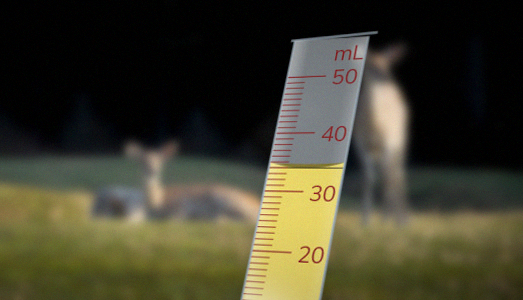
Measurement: 34 mL
